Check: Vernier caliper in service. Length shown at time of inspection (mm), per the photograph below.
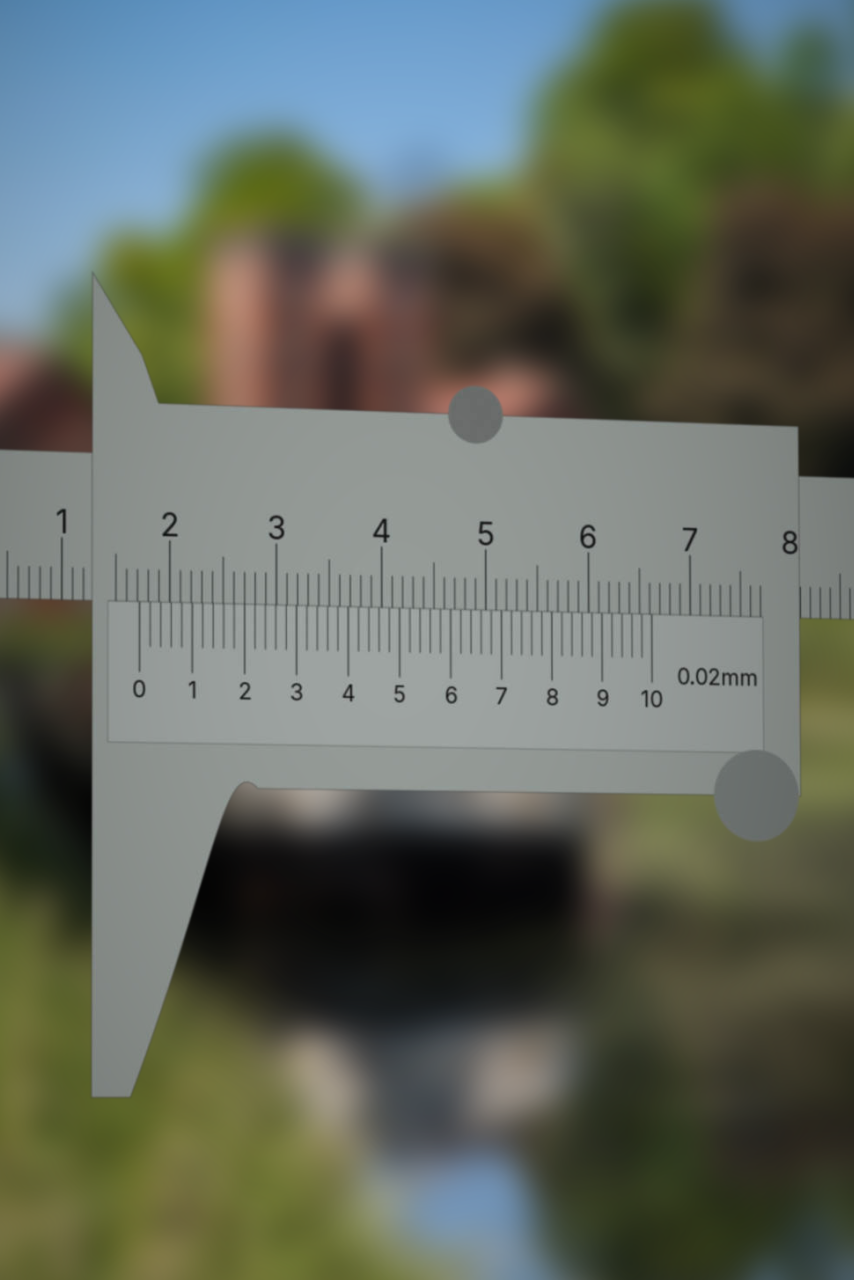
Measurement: 17.2 mm
